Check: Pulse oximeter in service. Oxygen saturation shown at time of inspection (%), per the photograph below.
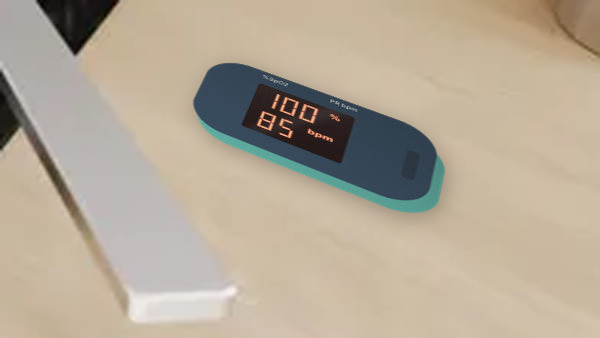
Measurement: 100 %
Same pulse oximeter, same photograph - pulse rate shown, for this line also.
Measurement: 85 bpm
